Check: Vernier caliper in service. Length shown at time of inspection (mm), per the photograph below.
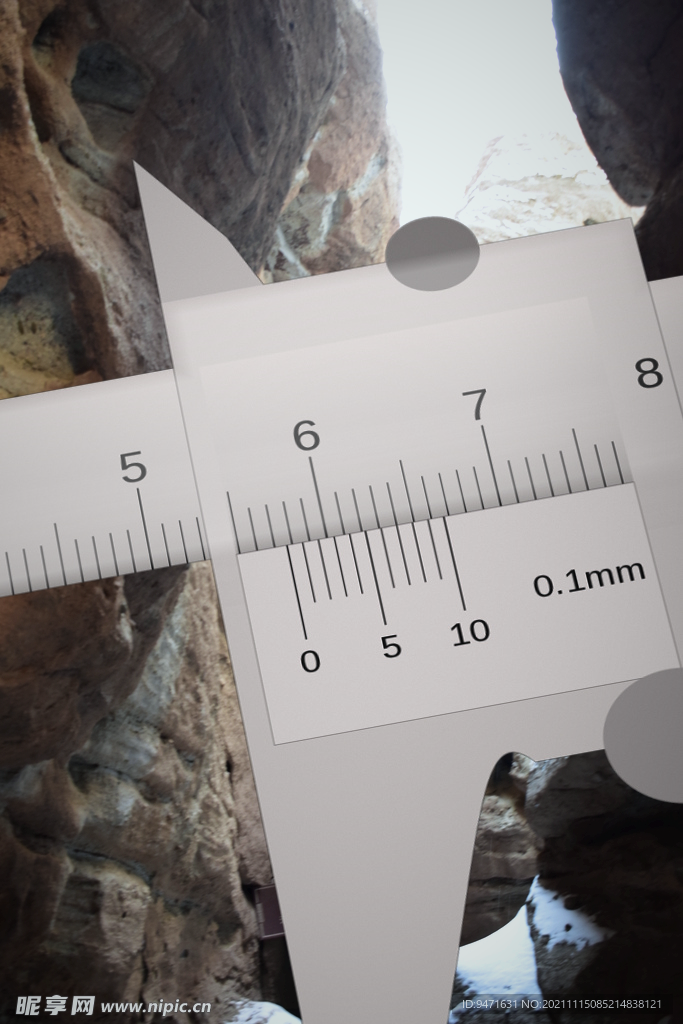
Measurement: 57.7 mm
